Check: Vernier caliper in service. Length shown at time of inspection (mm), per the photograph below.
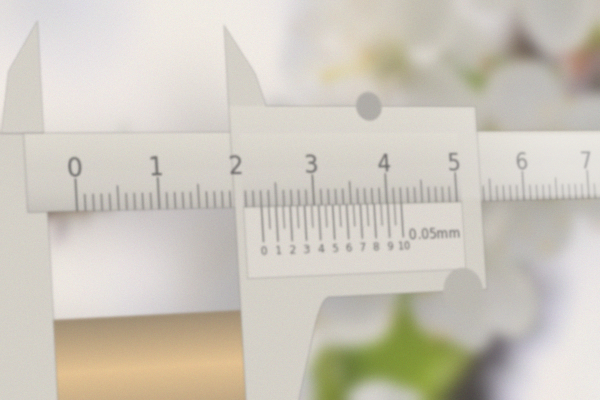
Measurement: 23.0 mm
